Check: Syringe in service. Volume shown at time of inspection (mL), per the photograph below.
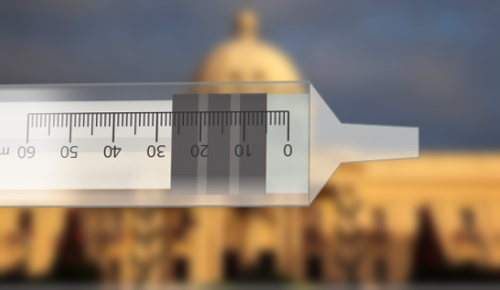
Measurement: 5 mL
